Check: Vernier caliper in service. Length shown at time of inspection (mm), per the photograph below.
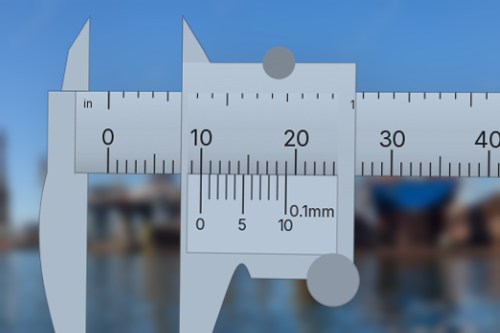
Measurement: 10.0 mm
